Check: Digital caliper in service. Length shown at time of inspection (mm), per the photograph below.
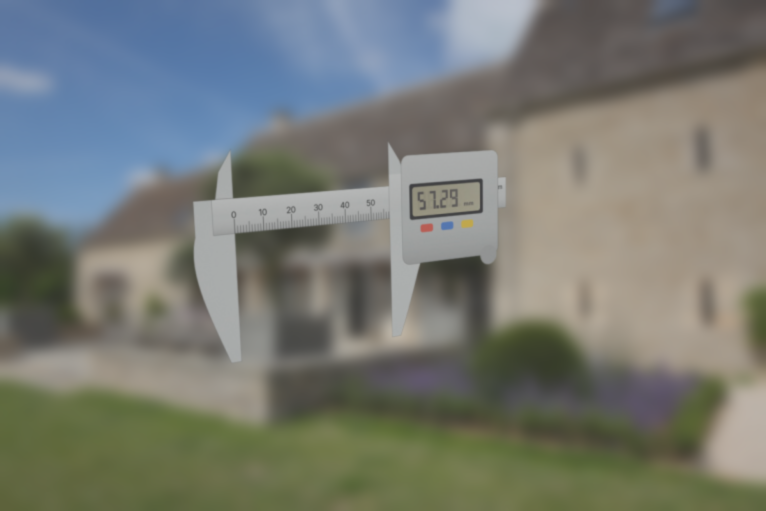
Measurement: 57.29 mm
